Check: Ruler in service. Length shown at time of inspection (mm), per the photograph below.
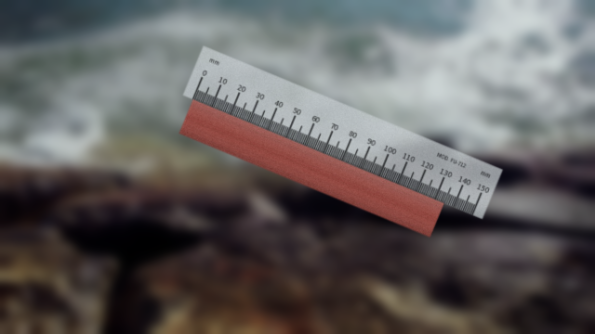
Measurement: 135 mm
